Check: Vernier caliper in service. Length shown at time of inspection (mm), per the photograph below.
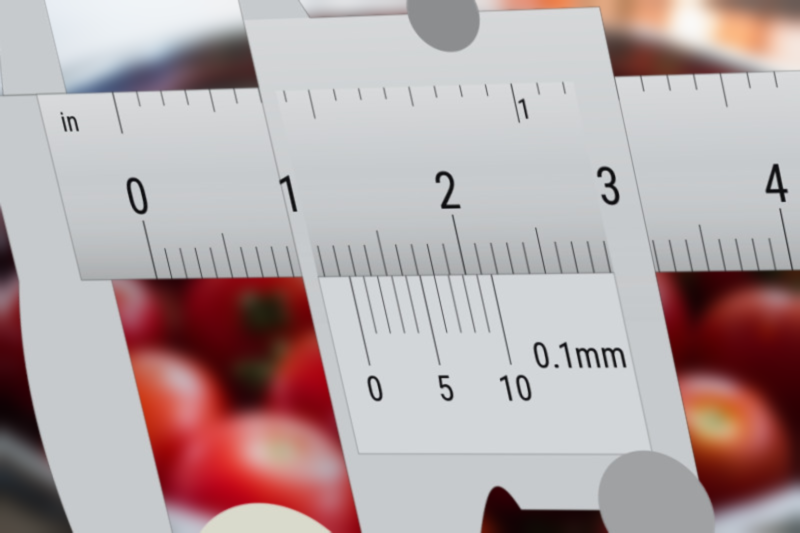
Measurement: 12.6 mm
